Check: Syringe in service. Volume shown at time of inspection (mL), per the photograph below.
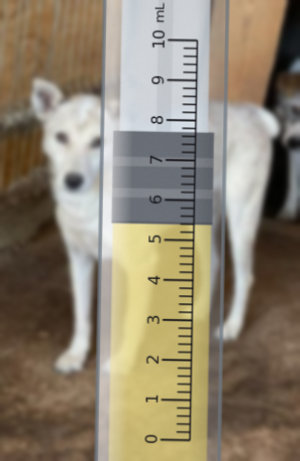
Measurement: 5.4 mL
